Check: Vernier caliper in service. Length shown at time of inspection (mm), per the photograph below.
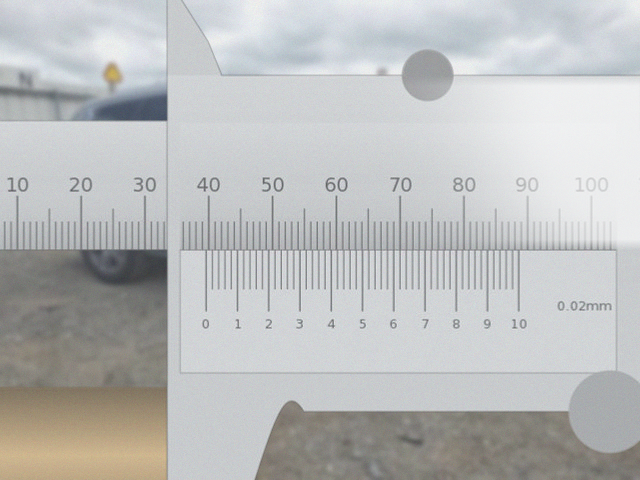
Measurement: 39.6 mm
